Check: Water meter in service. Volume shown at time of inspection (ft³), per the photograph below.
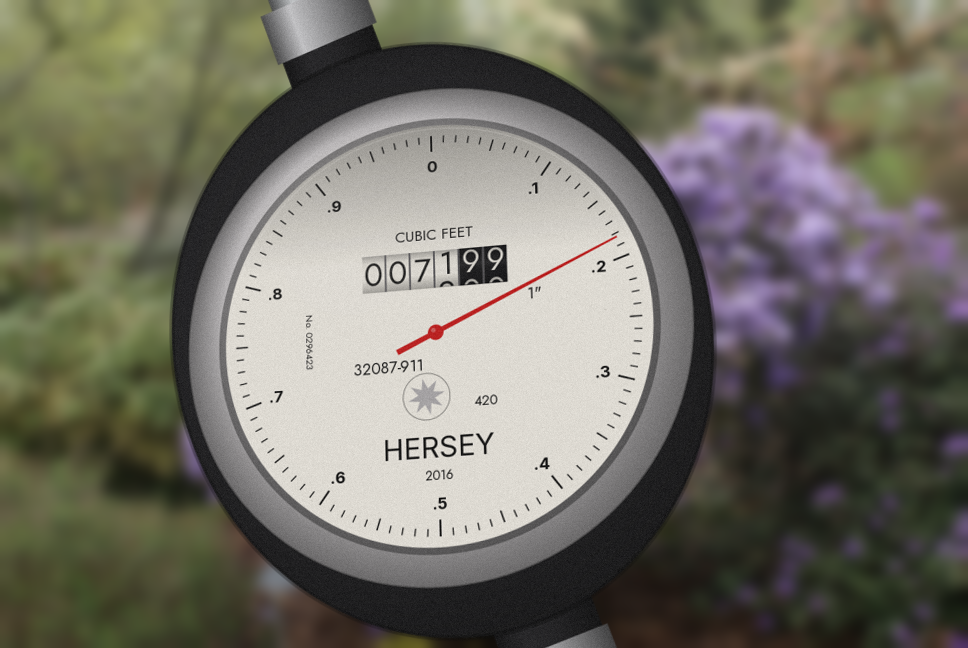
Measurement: 7199.18 ft³
